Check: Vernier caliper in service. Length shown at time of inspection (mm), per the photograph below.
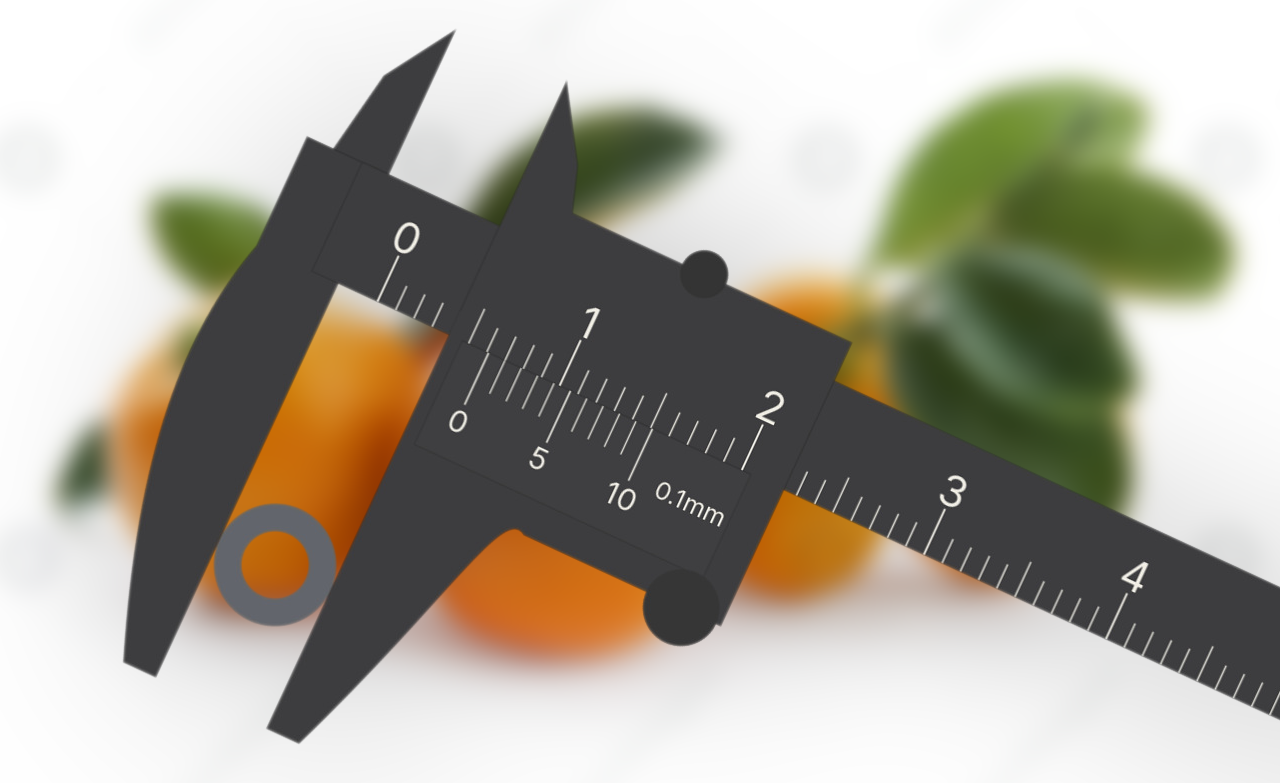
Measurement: 6.1 mm
